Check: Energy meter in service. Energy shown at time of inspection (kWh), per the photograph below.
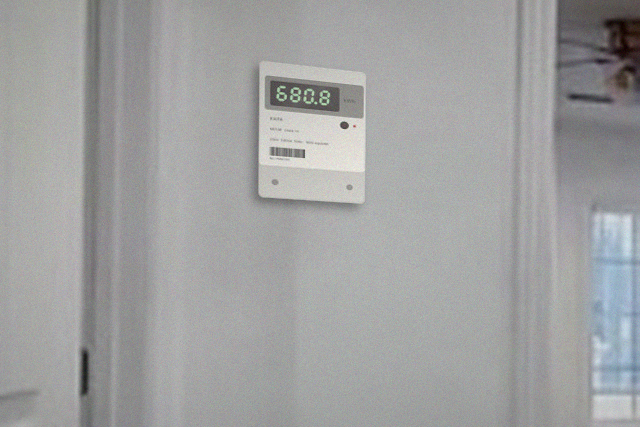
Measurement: 680.8 kWh
